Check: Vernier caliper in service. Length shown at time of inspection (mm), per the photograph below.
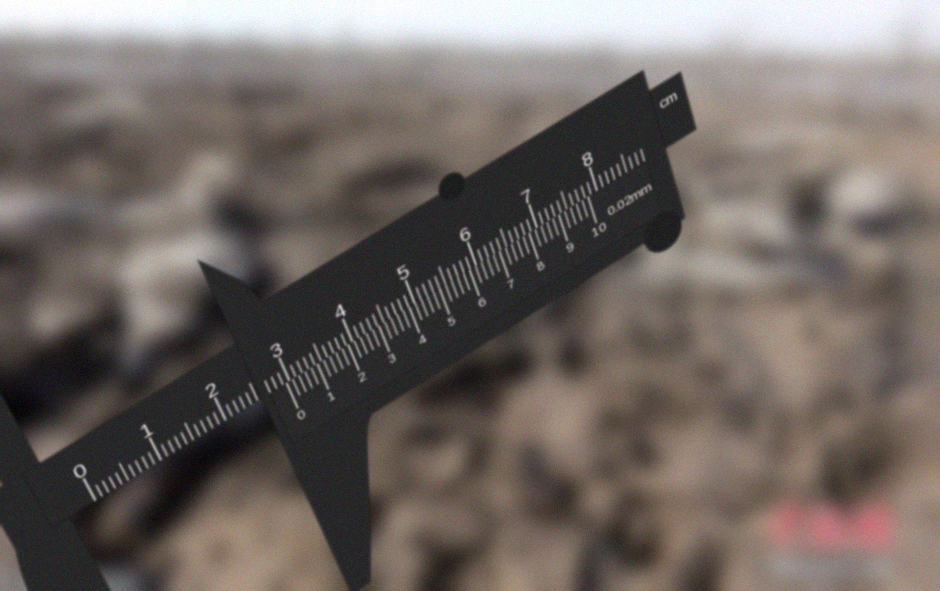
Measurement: 29.5 mm
